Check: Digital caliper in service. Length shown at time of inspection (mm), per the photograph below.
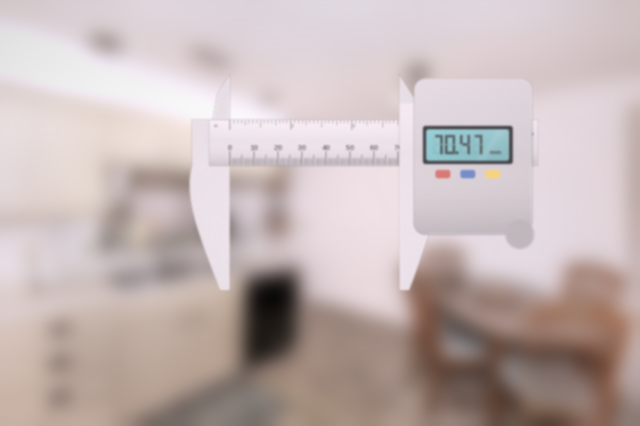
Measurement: 70.47 mm
